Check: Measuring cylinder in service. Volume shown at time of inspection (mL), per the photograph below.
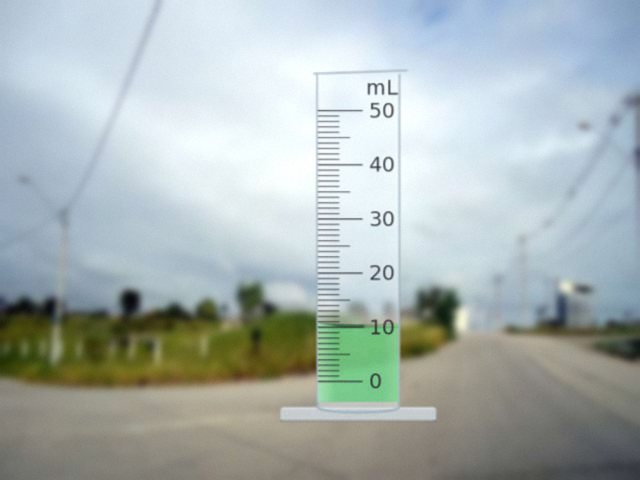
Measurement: 10 mL
